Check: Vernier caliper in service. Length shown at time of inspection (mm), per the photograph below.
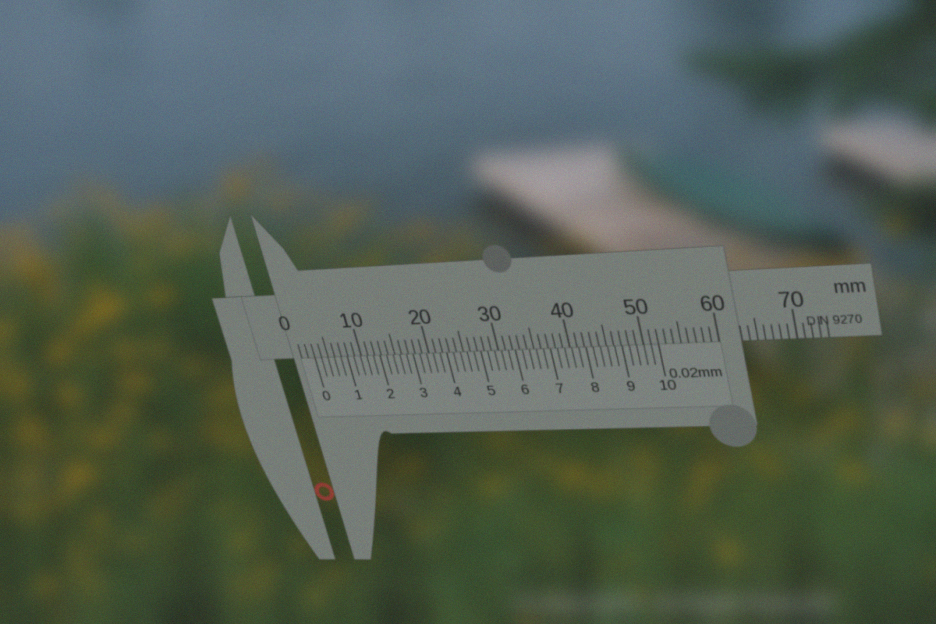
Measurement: 3.0 mm
